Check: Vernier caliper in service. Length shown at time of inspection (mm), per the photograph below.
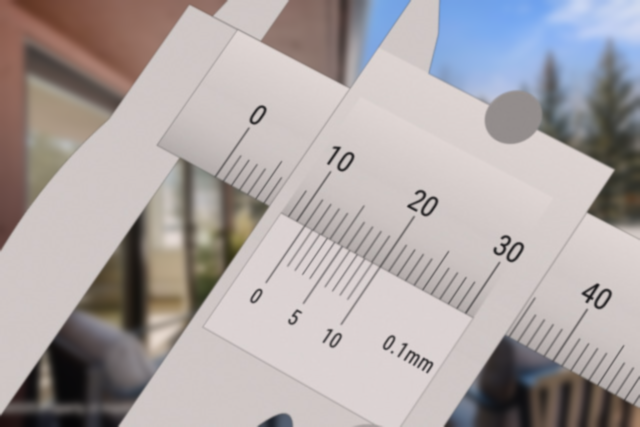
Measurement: 11.0 mm
